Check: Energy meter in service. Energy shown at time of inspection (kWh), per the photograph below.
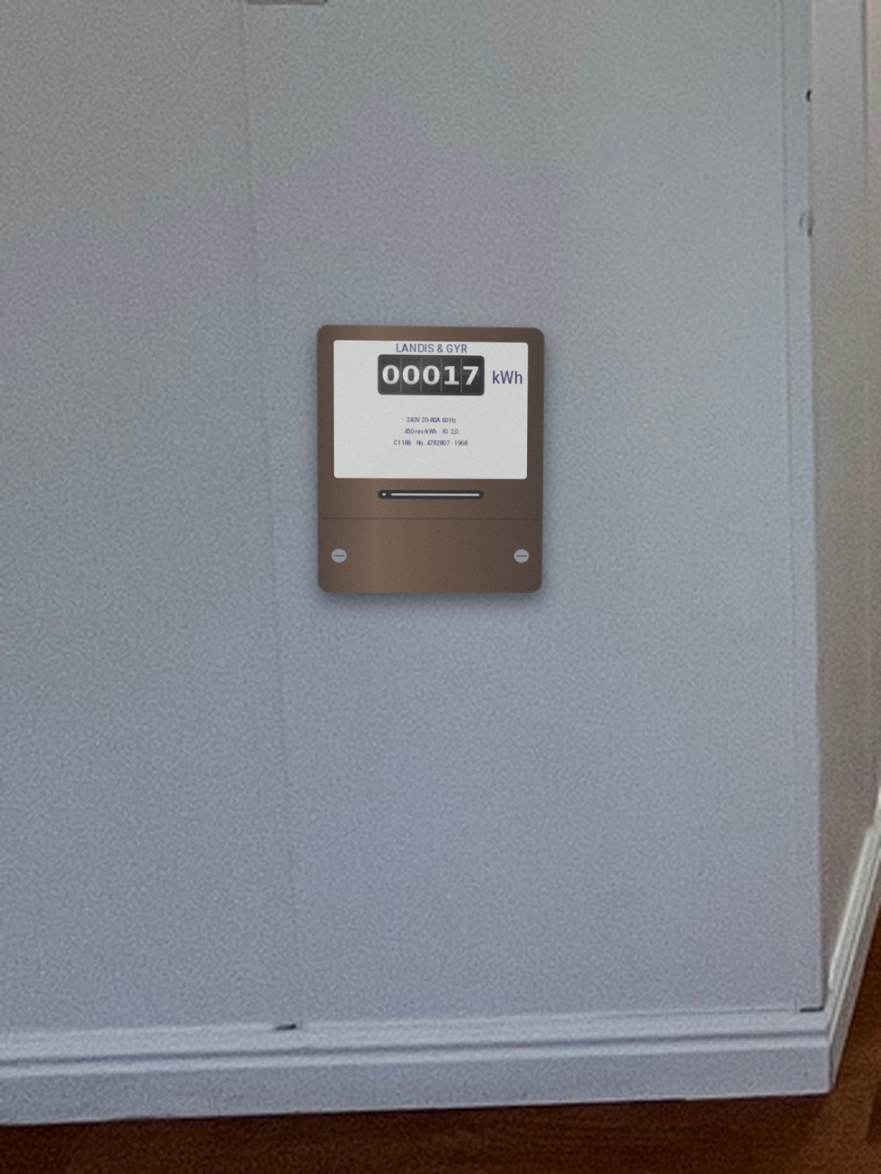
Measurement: 17 kWh
